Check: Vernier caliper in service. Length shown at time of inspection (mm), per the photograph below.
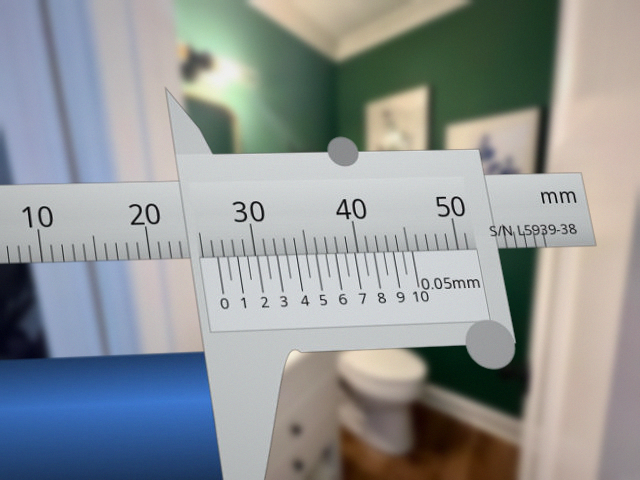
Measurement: 26.4 mm
